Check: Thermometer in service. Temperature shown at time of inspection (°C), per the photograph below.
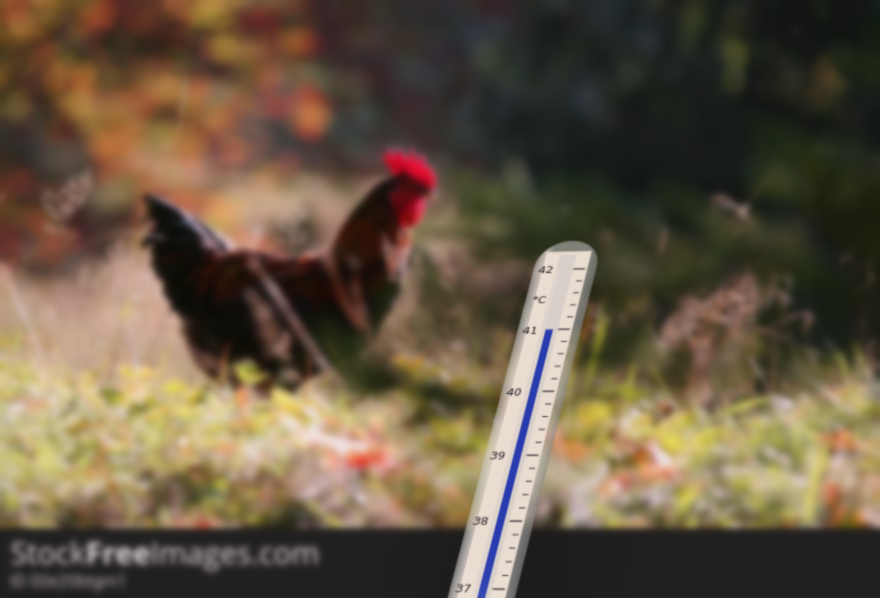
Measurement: 41 °C
